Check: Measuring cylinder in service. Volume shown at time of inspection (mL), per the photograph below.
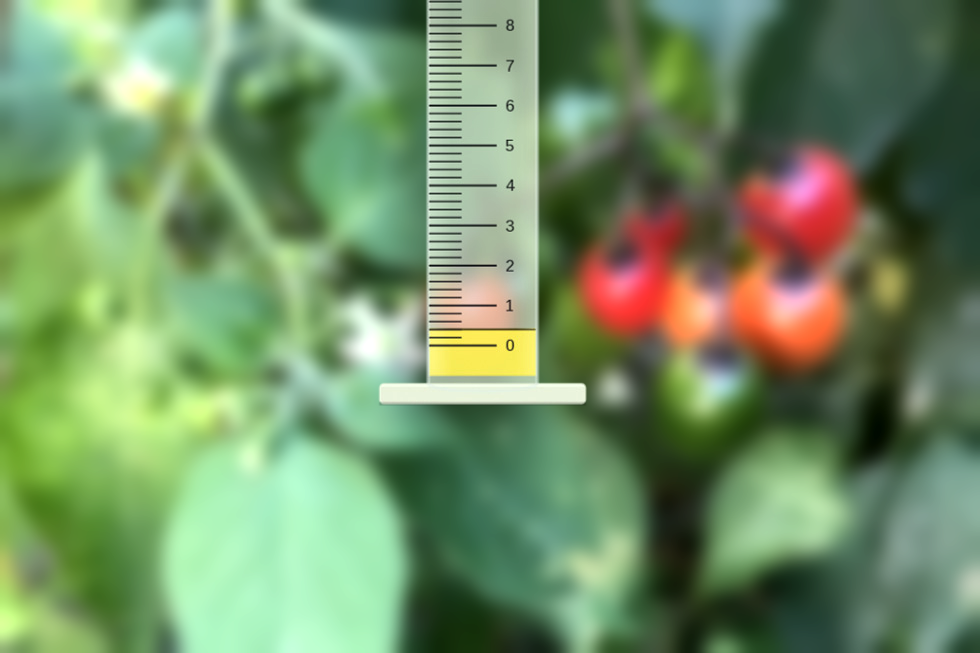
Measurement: 0.4 mL
